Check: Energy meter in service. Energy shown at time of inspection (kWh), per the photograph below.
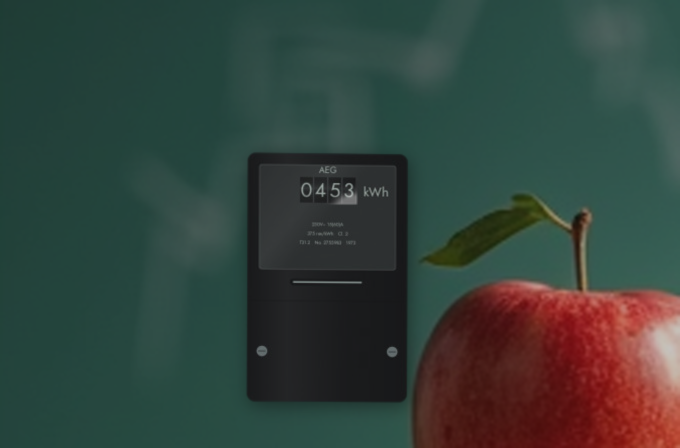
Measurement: 453 kWh
